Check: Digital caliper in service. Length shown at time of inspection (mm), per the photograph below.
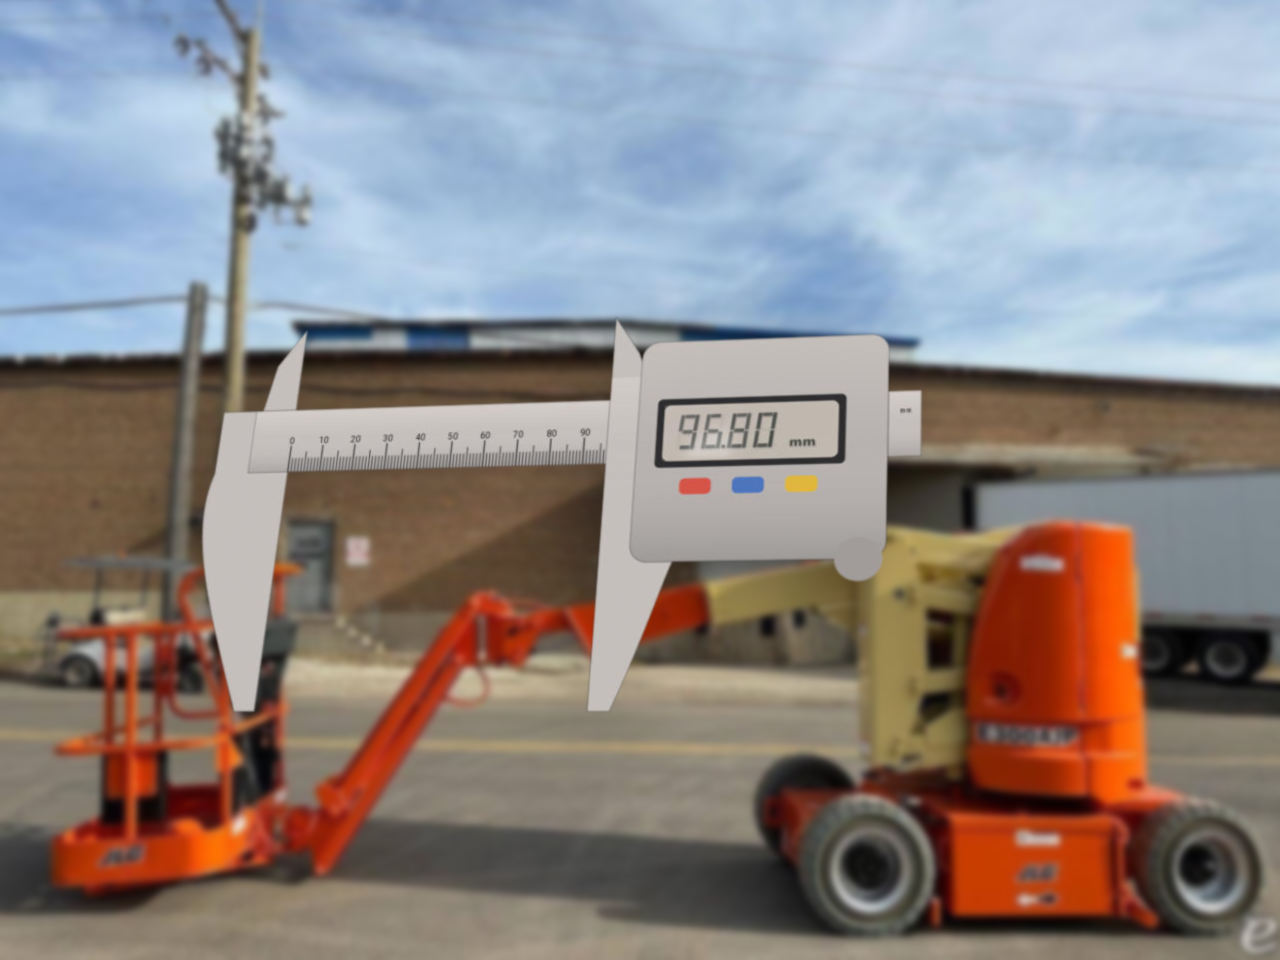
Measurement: 96.80 mm
